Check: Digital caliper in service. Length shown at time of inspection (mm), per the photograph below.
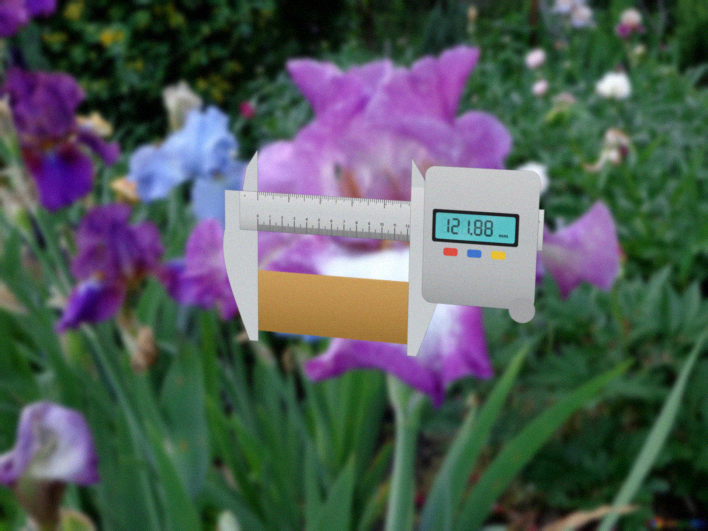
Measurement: 121.88 mm
